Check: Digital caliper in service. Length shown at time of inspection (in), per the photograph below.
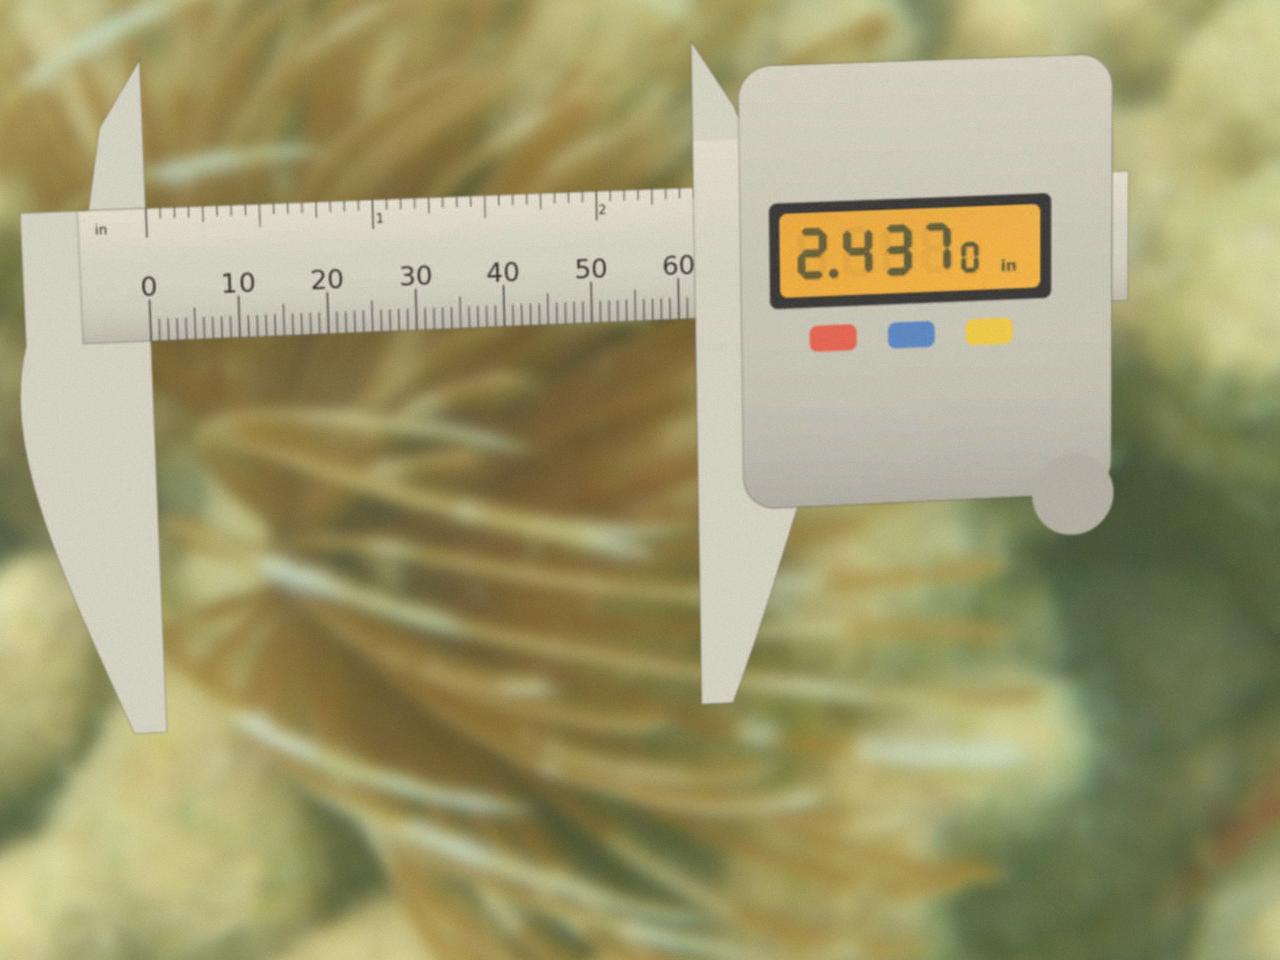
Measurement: 2.4370 in
